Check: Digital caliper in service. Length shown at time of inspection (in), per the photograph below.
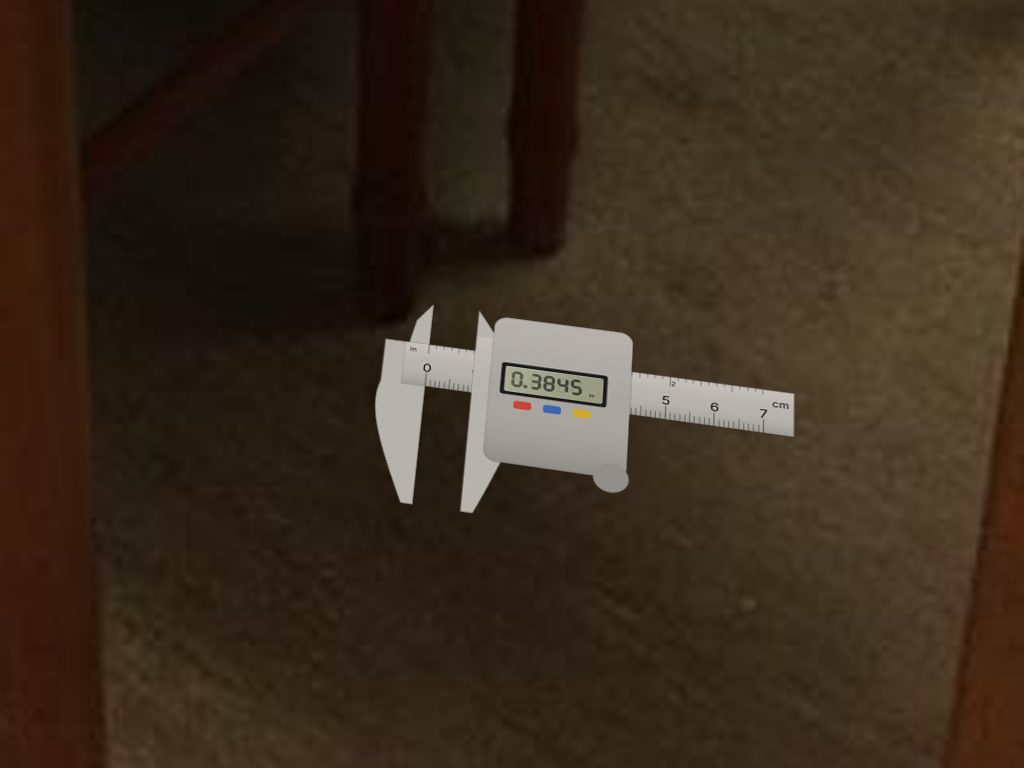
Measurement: 0.3845 in
